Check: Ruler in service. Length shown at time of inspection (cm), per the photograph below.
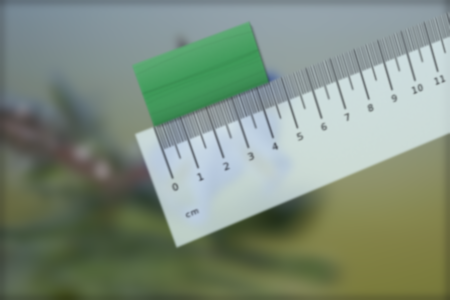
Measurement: 4.5 cm
